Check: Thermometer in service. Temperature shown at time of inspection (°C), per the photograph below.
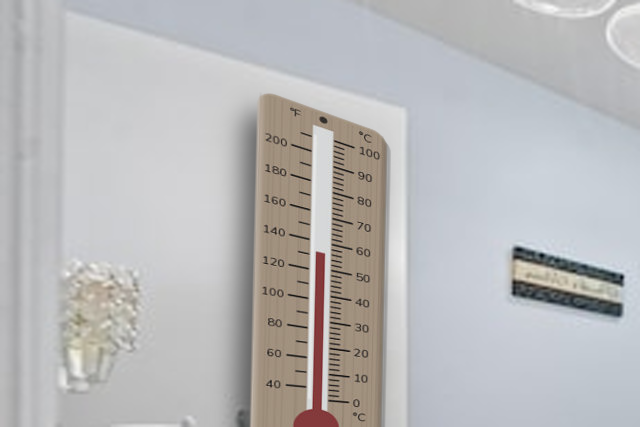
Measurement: 56 °C
